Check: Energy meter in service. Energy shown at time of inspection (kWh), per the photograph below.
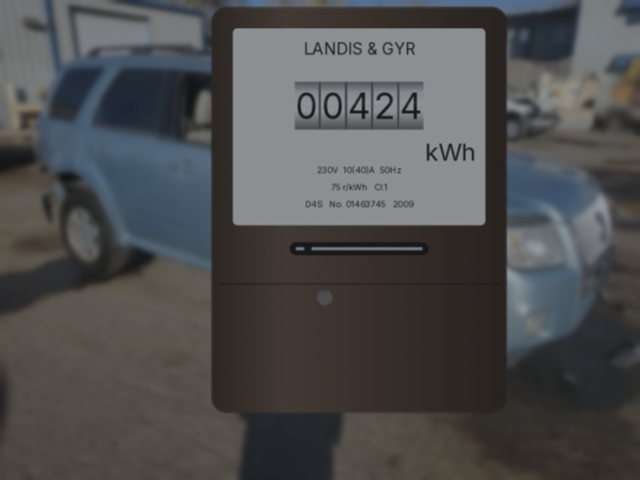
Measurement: 424 kWh
